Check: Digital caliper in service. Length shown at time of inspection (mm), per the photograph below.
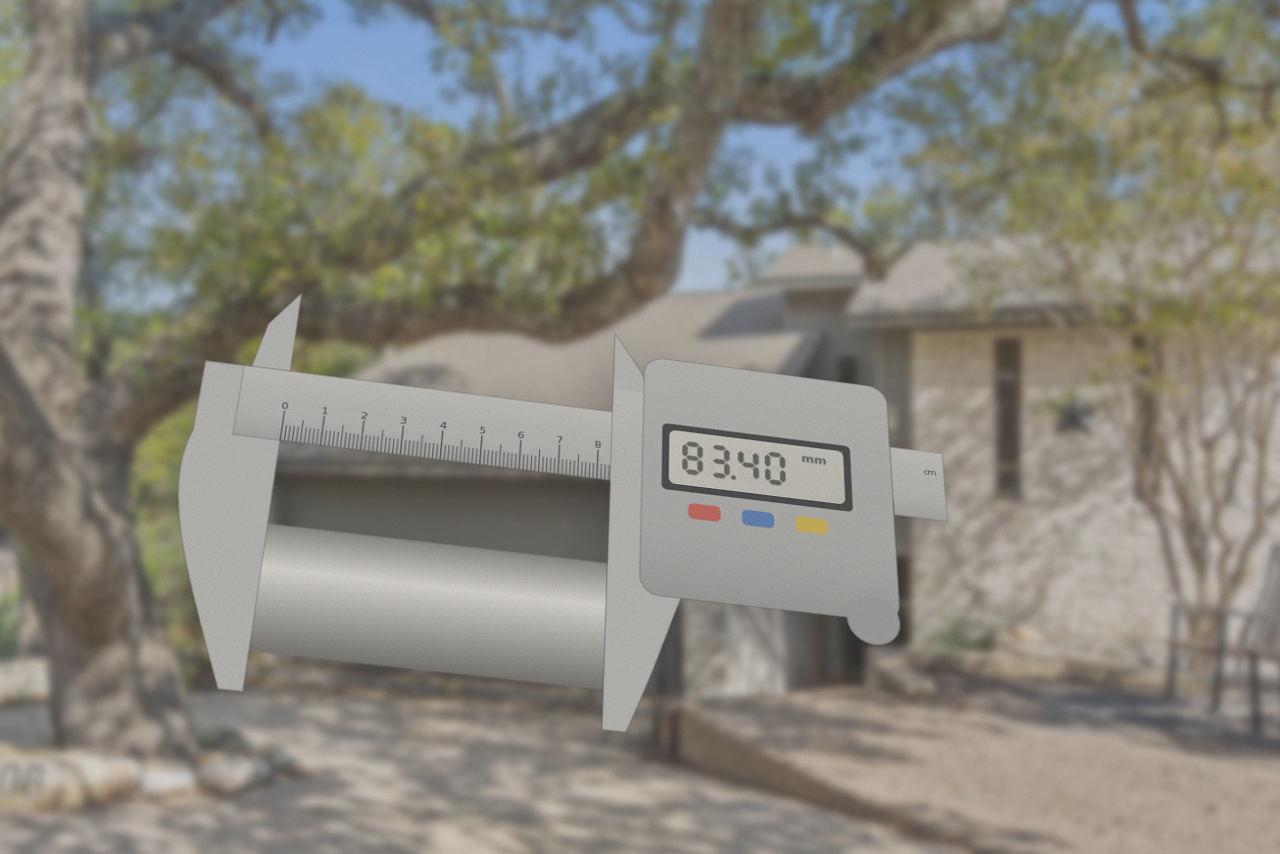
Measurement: 83.40 mm
